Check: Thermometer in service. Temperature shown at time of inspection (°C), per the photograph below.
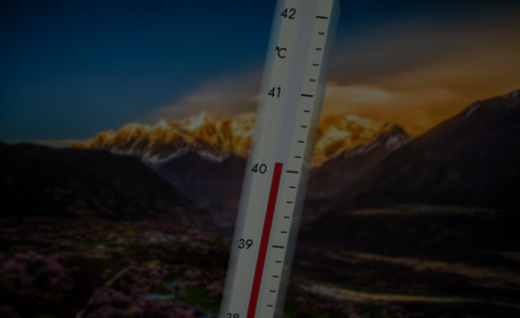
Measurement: 40.1 °C
